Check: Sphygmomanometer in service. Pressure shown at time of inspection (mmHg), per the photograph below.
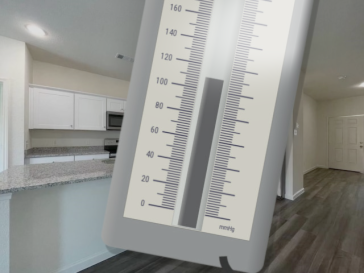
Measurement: 110 mmHg
